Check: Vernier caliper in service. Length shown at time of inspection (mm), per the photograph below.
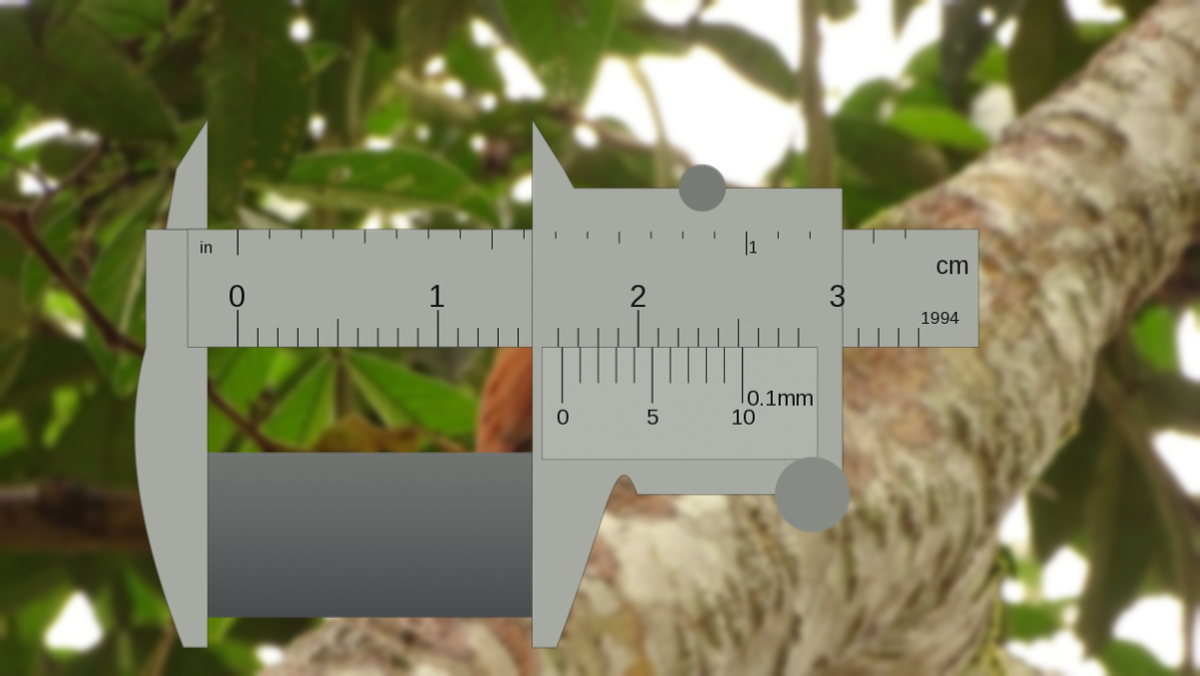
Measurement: 16.2 mm
